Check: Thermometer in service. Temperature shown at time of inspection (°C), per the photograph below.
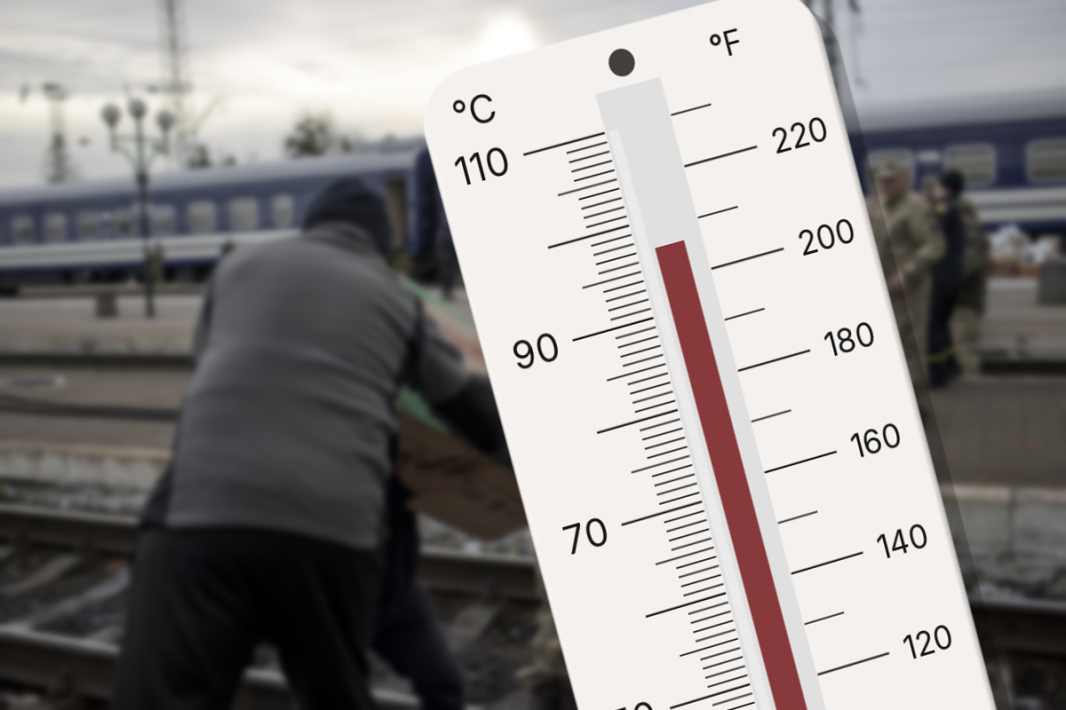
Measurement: 97 °C
